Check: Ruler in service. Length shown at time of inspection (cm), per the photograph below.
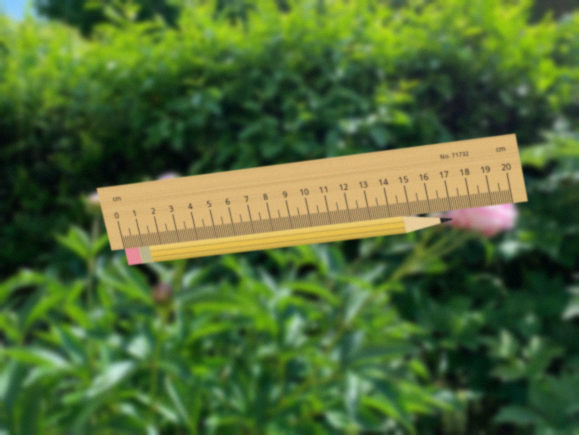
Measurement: 17 cm
